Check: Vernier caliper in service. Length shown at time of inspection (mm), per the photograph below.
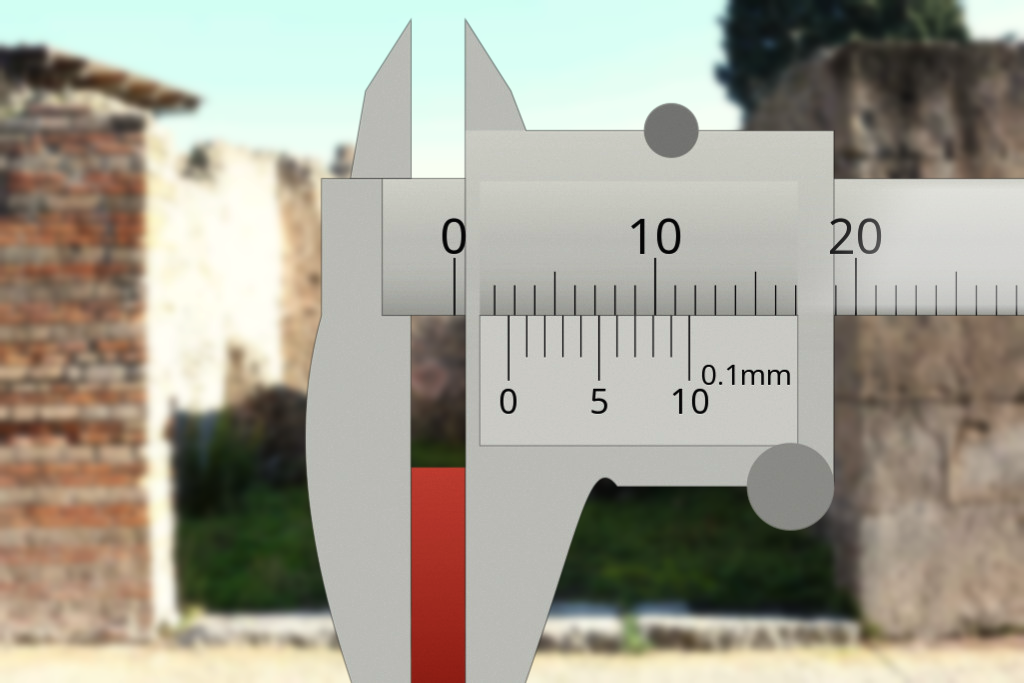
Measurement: 2.7 mm
